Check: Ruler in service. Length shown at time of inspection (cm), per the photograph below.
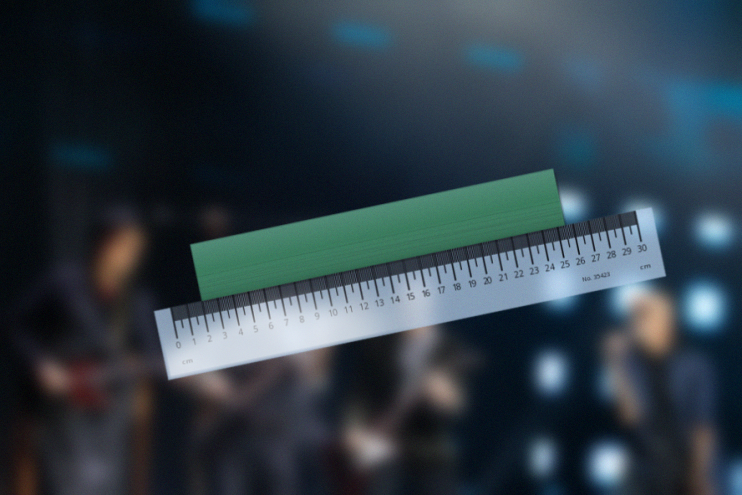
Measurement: 23.5 cm
